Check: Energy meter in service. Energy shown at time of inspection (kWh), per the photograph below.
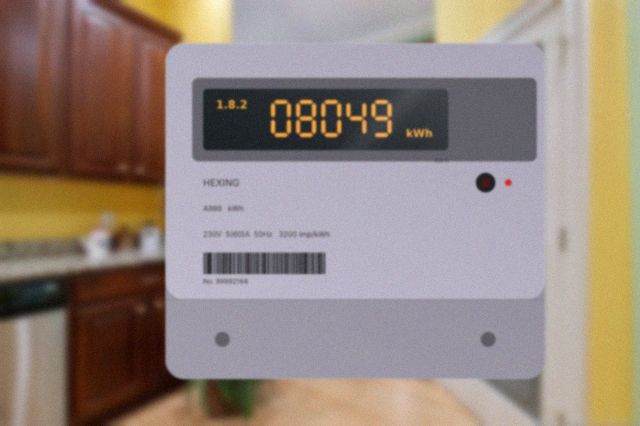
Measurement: 8049 kWh
